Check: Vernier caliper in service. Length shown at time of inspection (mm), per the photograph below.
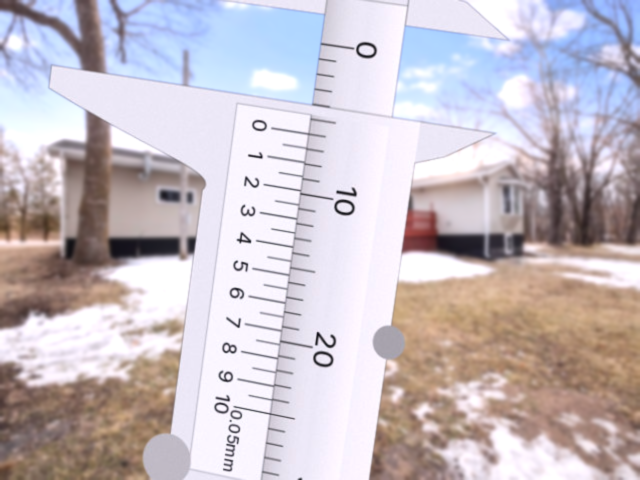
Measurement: 6.0 mm
